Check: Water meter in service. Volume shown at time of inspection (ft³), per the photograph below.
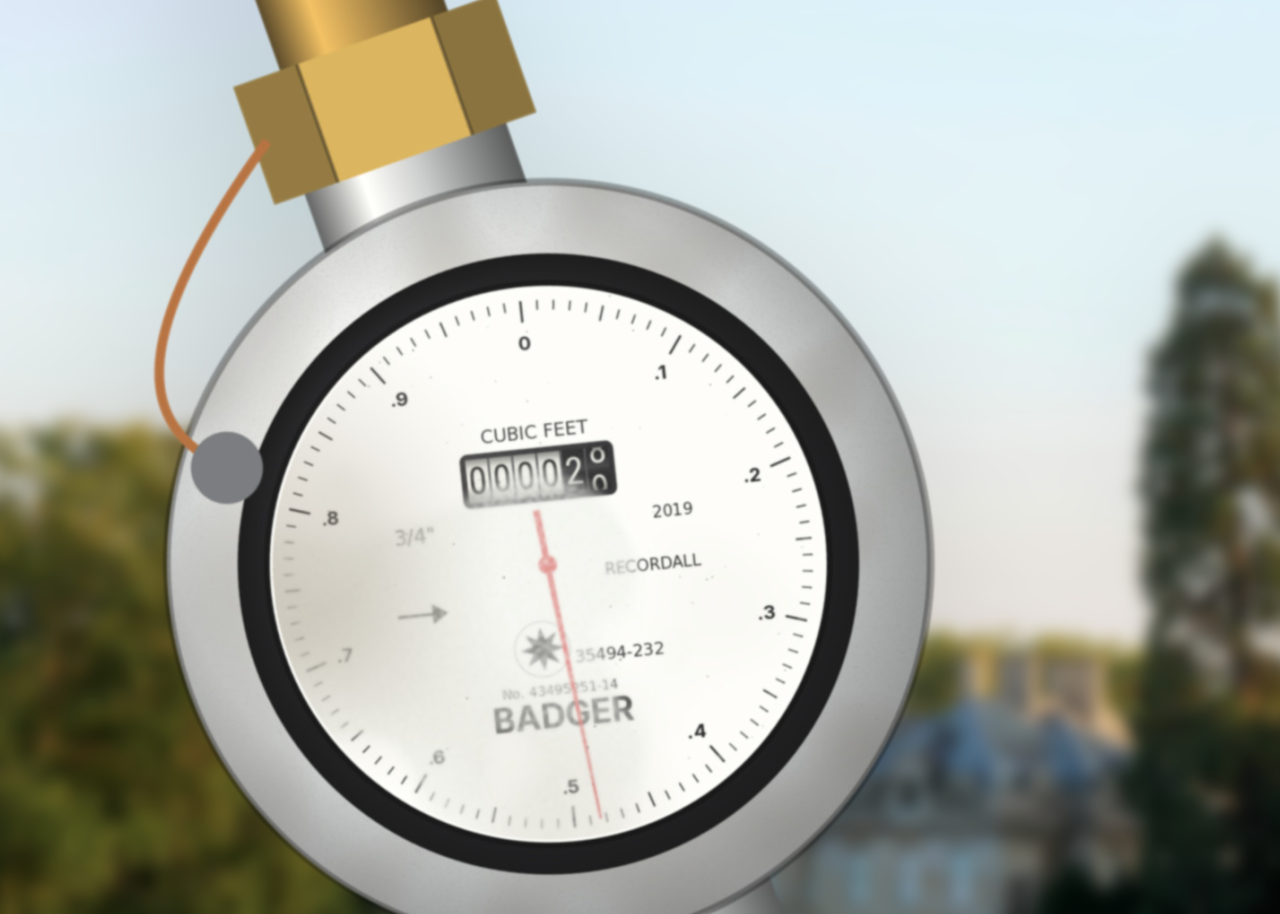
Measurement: 28.48 ft³
